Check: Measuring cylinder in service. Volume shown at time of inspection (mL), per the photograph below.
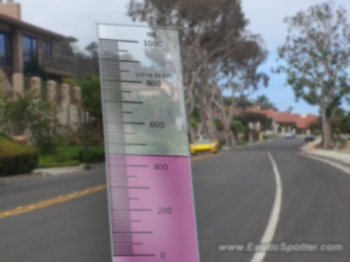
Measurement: 450 mL
